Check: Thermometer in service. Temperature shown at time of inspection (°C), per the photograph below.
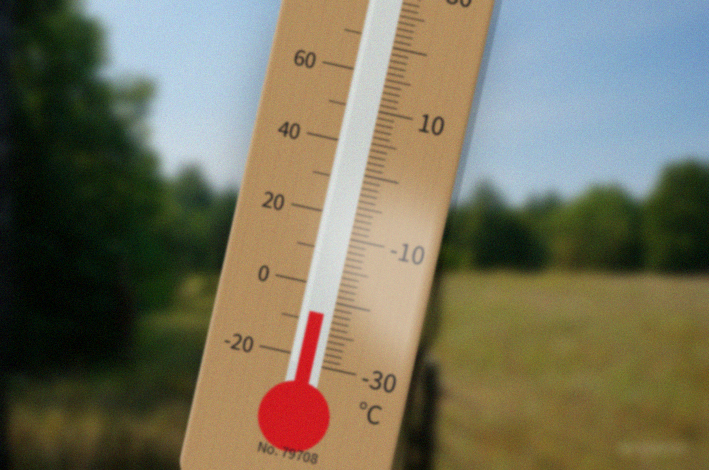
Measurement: -22 °C
